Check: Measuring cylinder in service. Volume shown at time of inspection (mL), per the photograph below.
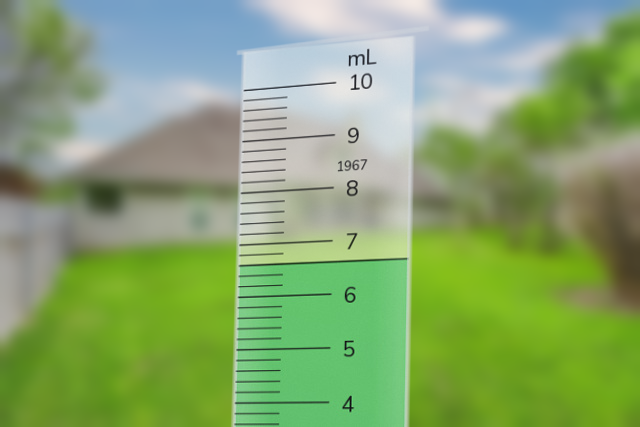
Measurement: 6.6 mL
